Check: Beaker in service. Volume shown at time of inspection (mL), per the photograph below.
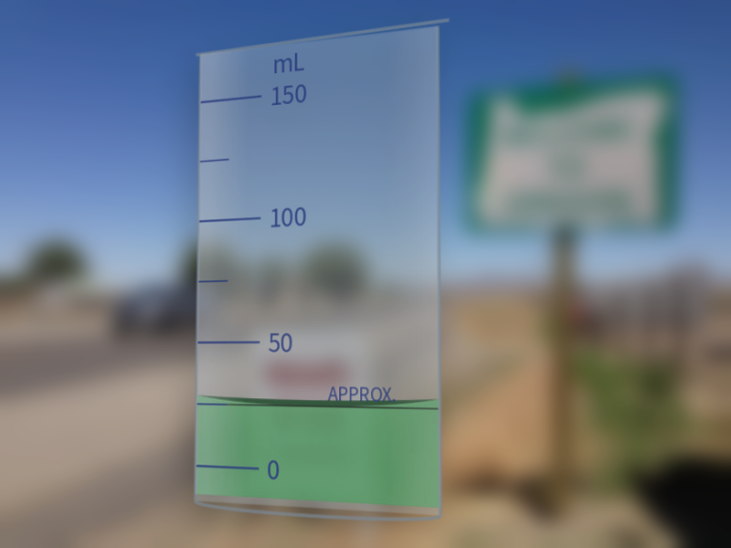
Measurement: 25 mL
